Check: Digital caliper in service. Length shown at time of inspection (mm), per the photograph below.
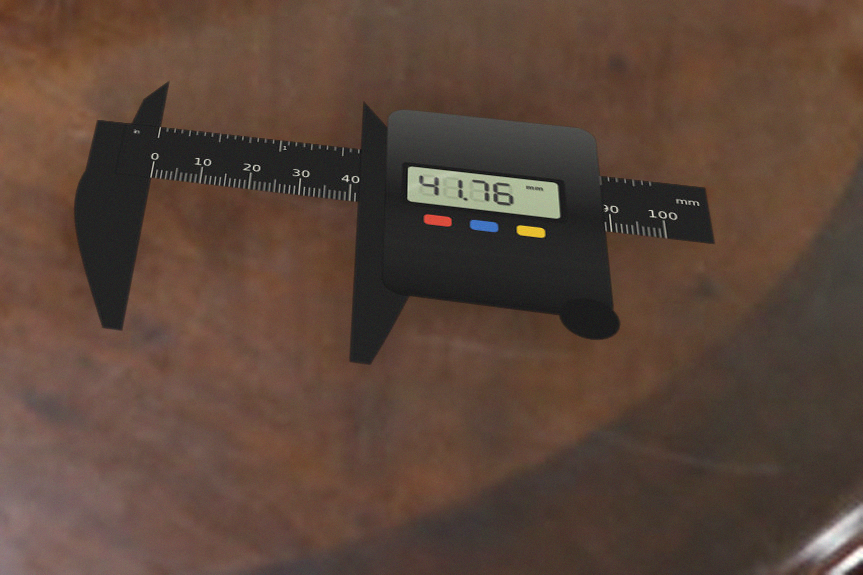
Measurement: 41.76 mm
